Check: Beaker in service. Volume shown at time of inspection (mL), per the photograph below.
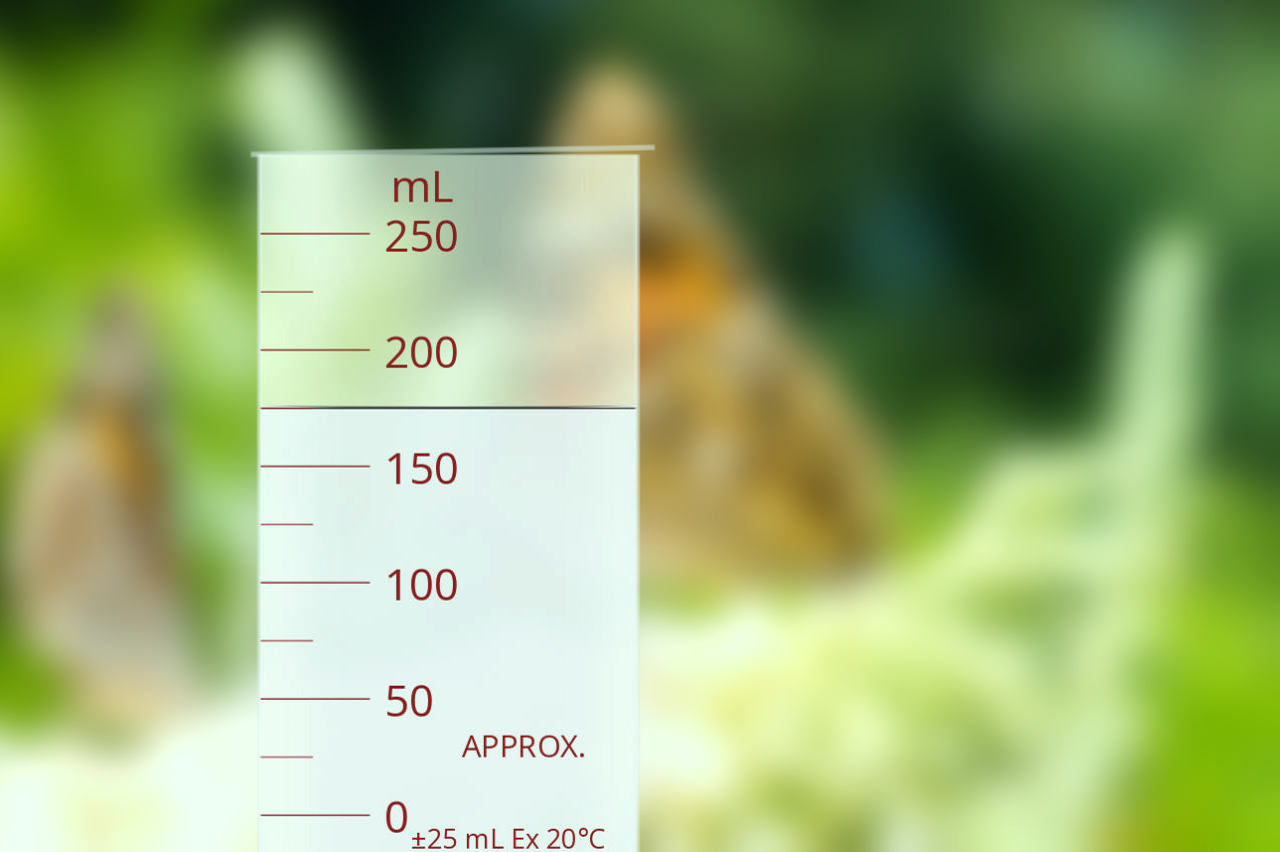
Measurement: 175 mL
